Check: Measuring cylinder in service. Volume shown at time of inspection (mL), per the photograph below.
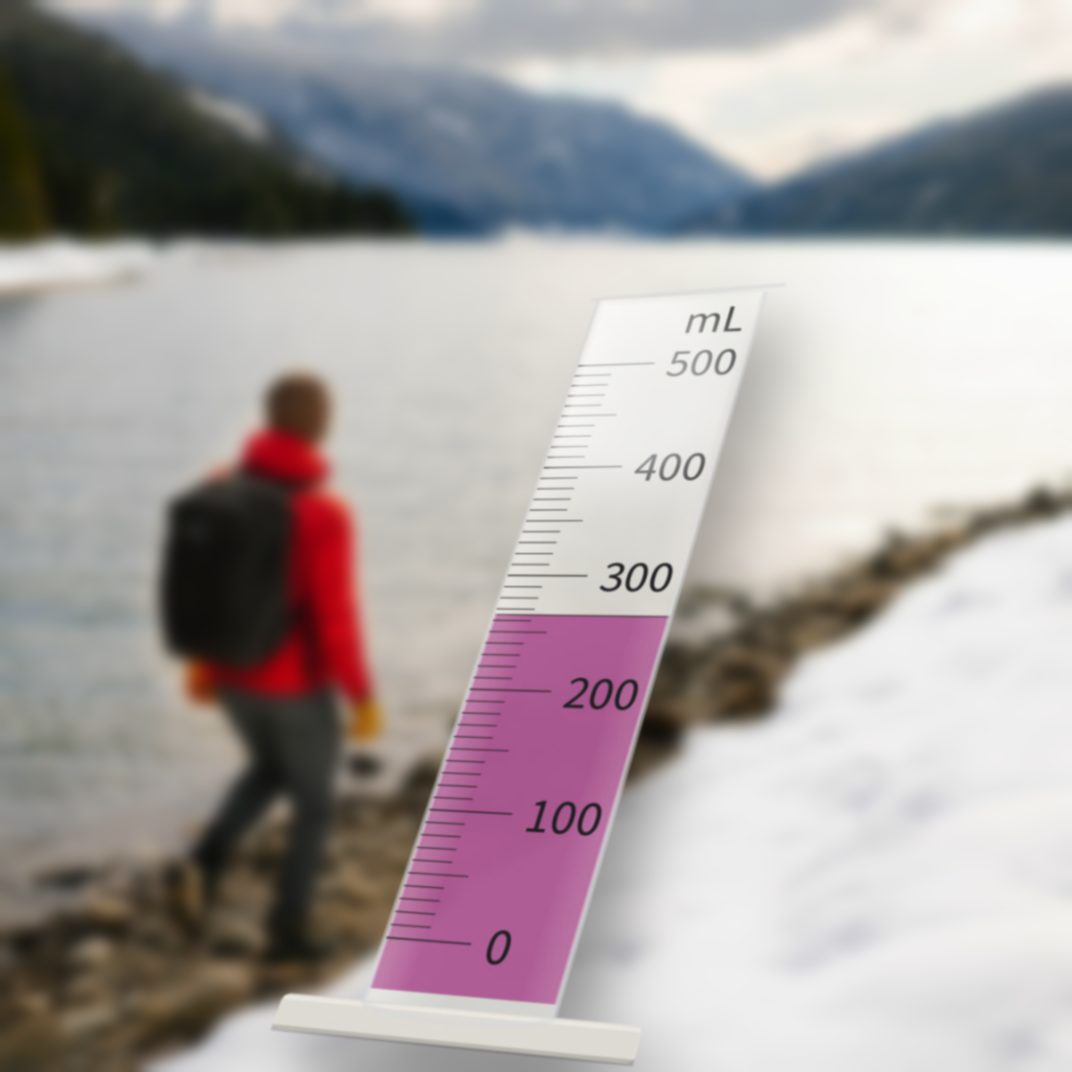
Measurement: 265 mL
